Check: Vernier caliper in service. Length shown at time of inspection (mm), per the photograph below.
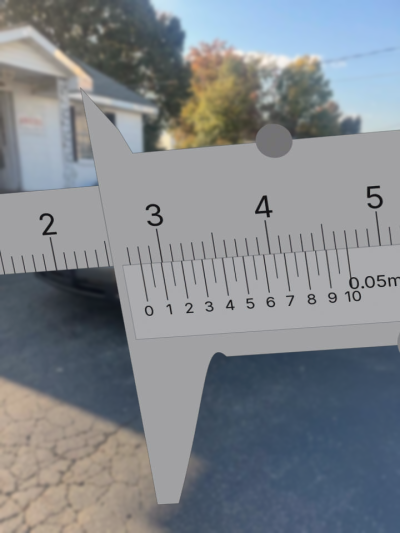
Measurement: 28.0 mm
